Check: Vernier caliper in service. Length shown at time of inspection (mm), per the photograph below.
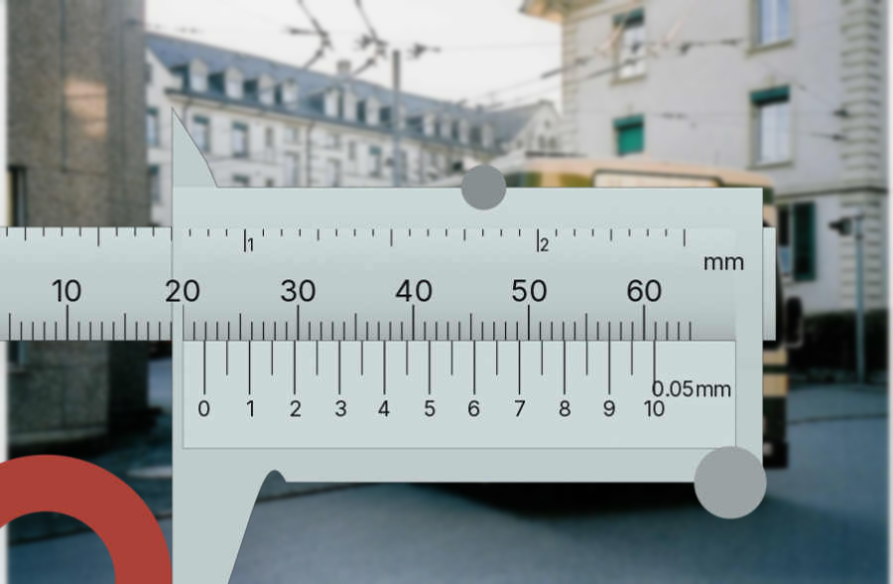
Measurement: 21.9 mm
